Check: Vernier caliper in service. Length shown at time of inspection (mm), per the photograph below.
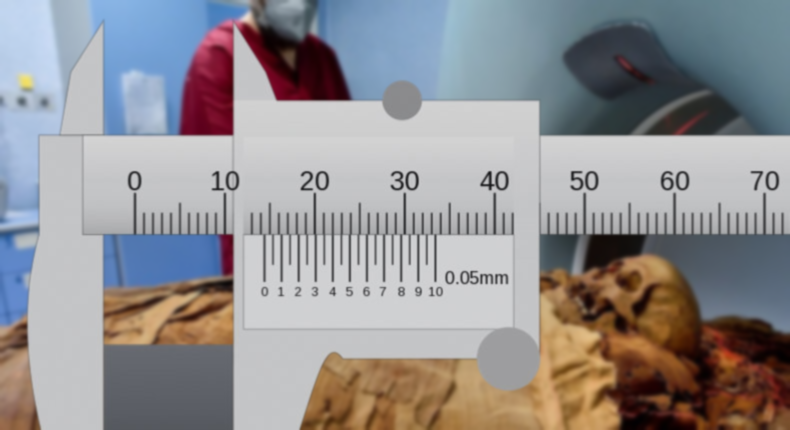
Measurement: 14.4 mm
